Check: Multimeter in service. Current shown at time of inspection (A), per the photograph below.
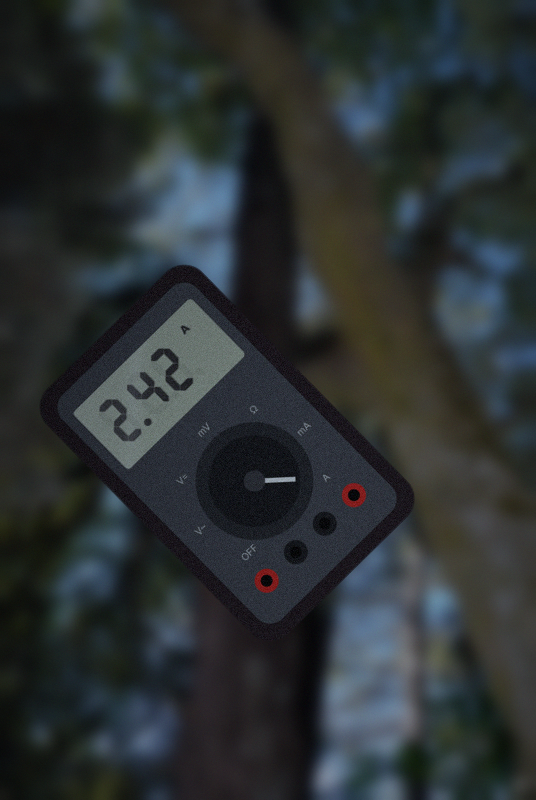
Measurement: 2.42 A
